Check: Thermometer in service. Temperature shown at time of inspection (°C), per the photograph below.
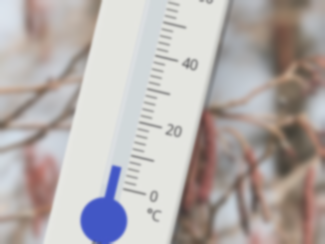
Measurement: 6 °C
